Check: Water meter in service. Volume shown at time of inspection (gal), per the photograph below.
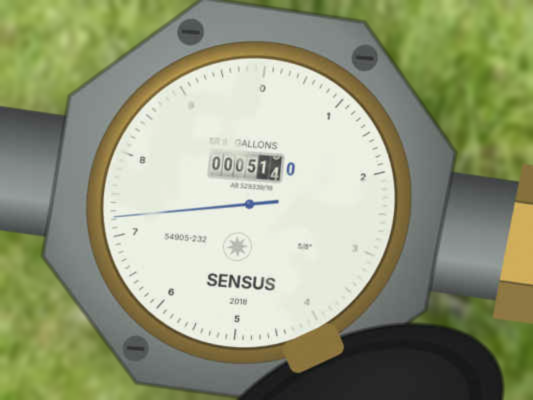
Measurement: 5137.2 gal
